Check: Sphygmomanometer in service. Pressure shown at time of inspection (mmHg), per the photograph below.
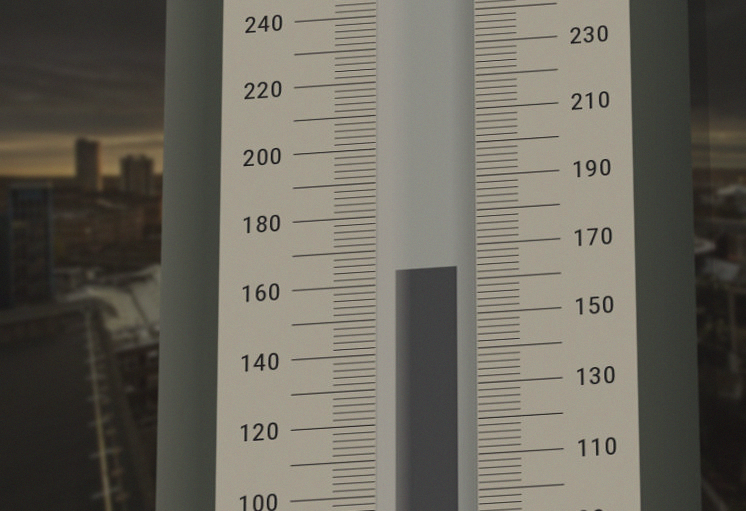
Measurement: 164 mmHg
